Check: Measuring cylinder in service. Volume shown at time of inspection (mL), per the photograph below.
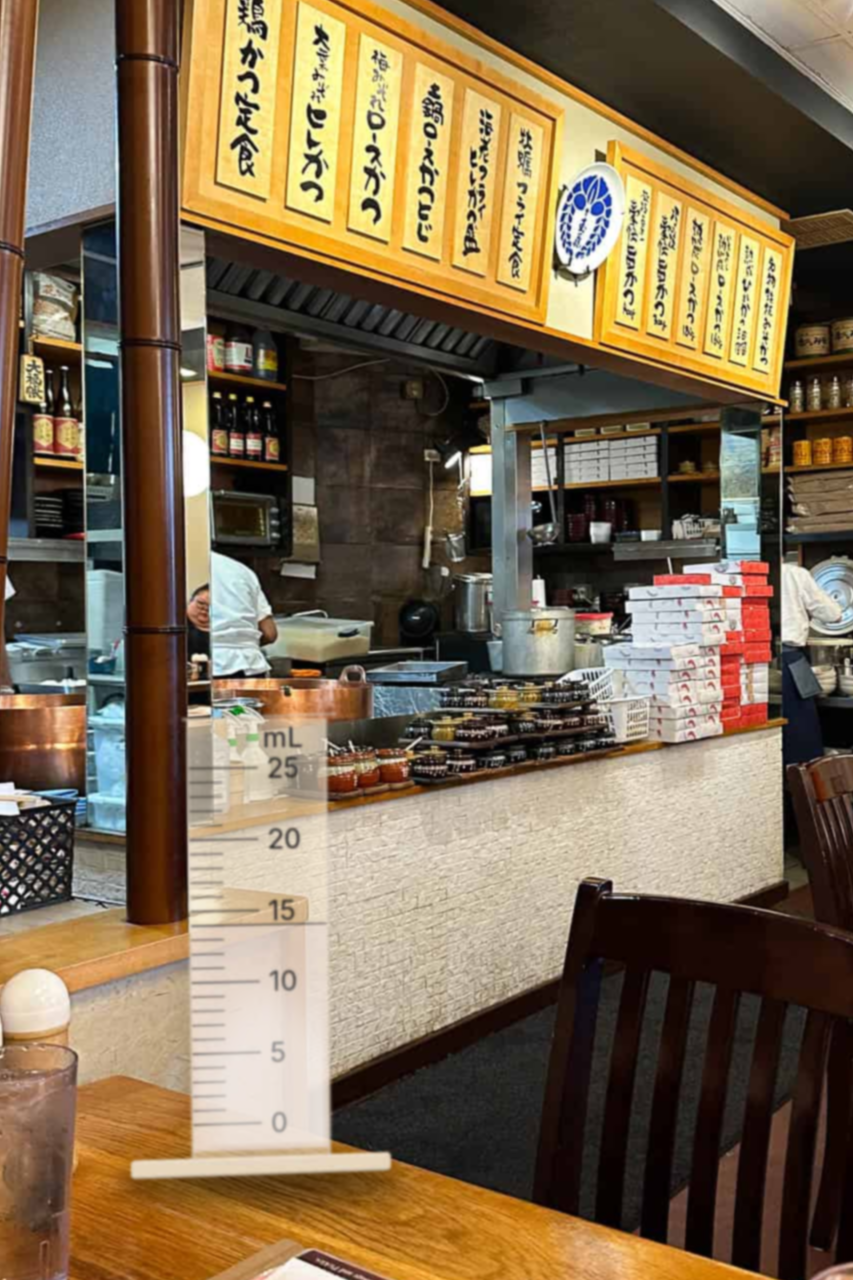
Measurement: 14 mL
